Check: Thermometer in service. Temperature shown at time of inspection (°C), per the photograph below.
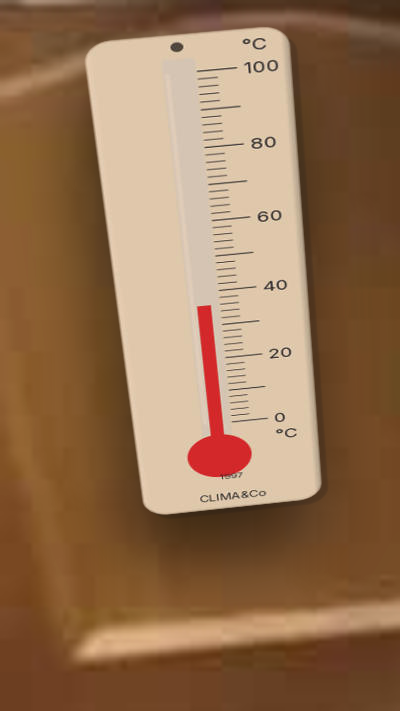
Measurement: 36 °C
